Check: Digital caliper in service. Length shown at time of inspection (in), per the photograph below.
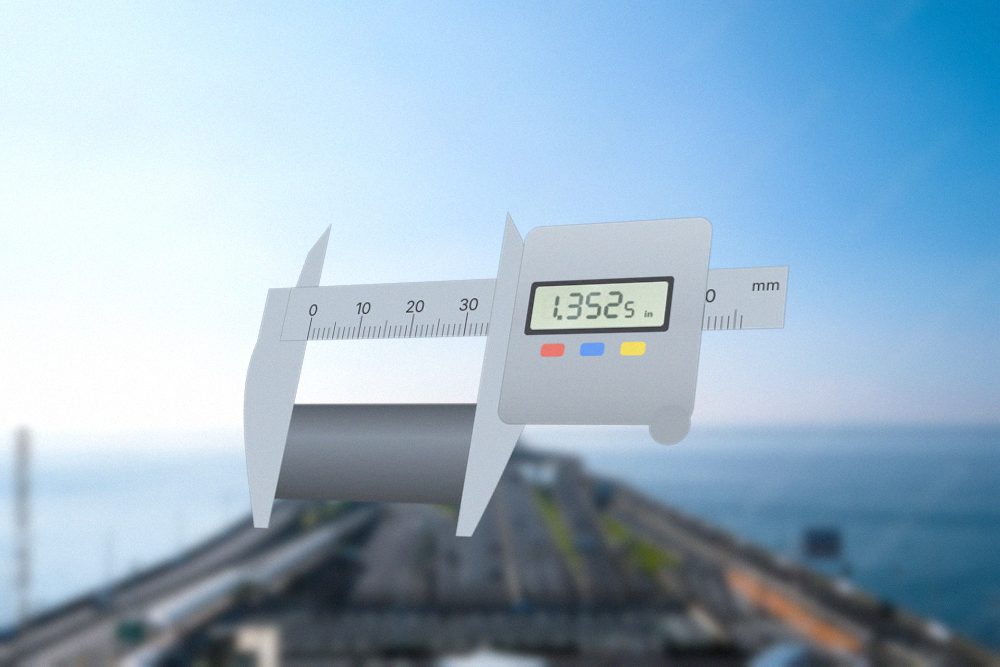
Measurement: 1.3525 in
